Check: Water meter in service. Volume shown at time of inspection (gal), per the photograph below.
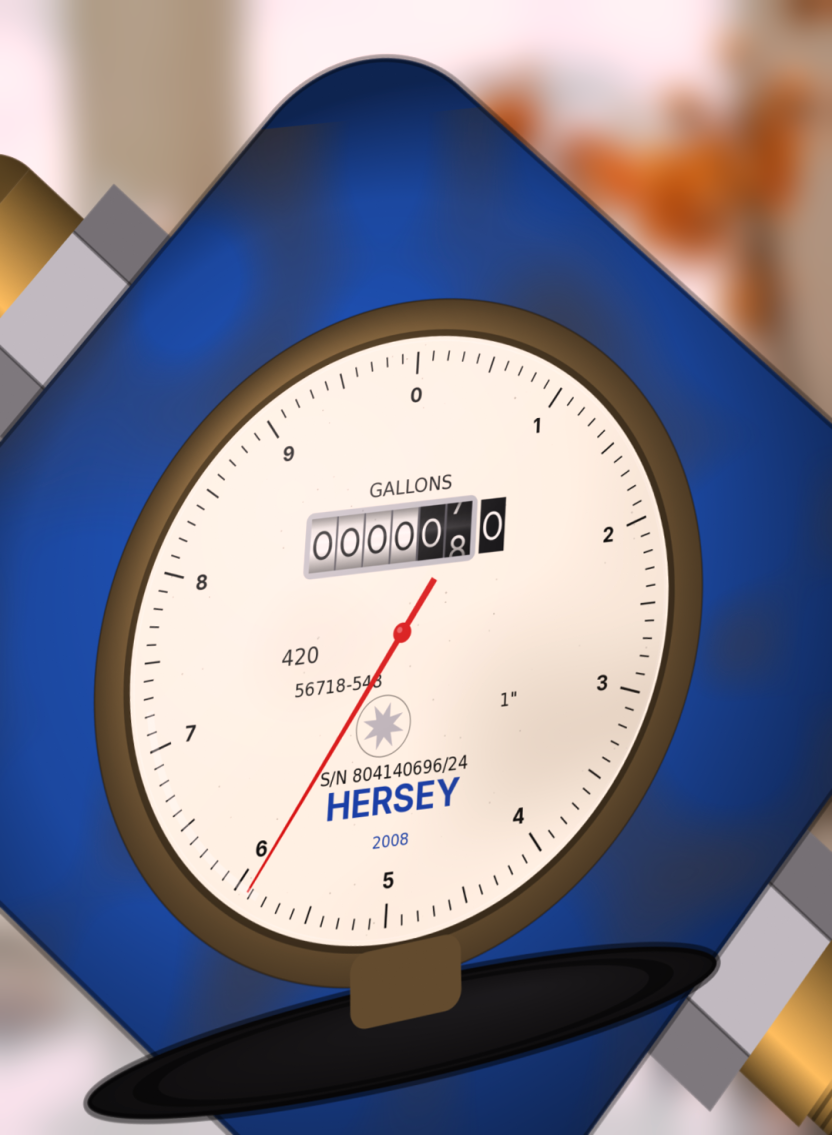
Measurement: 75.9 gal
